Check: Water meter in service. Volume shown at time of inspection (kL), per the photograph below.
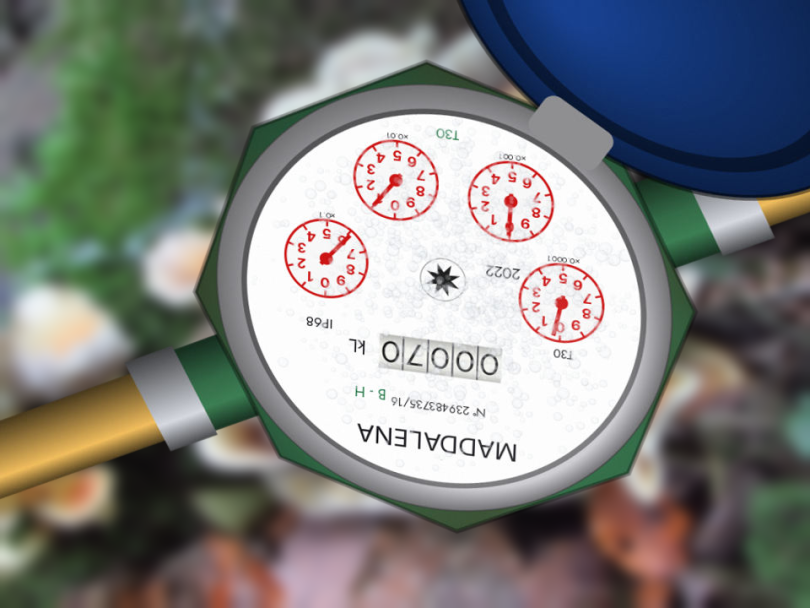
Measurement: 70.6100 kL
